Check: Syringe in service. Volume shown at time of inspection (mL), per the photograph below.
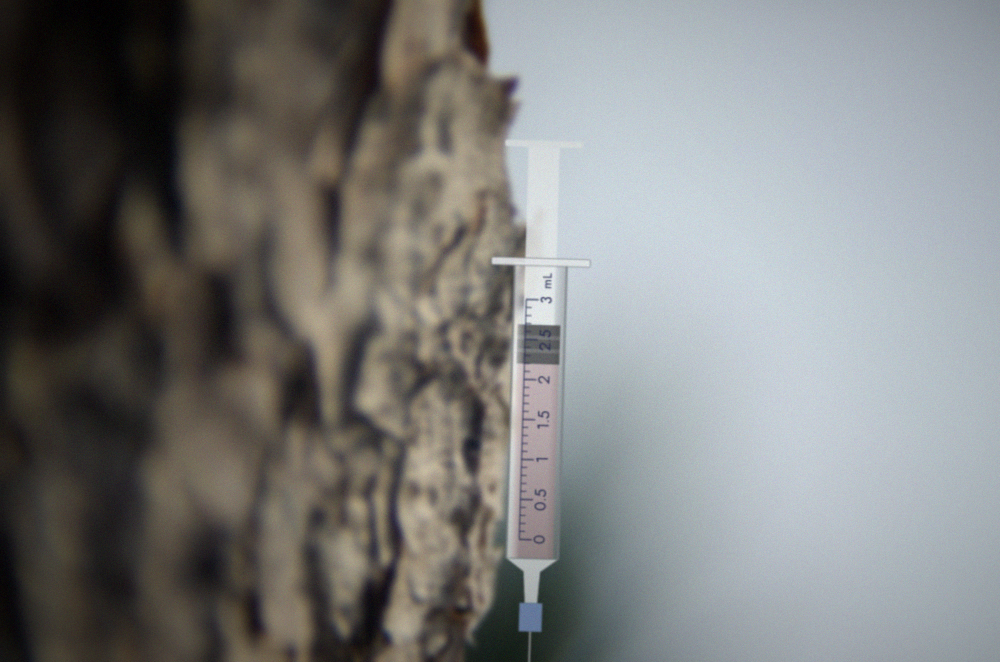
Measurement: 2.2 mL
